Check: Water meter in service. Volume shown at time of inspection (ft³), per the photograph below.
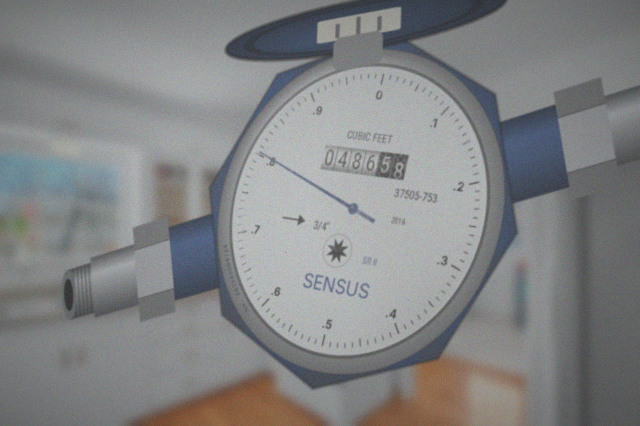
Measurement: 48657.80 ft³
